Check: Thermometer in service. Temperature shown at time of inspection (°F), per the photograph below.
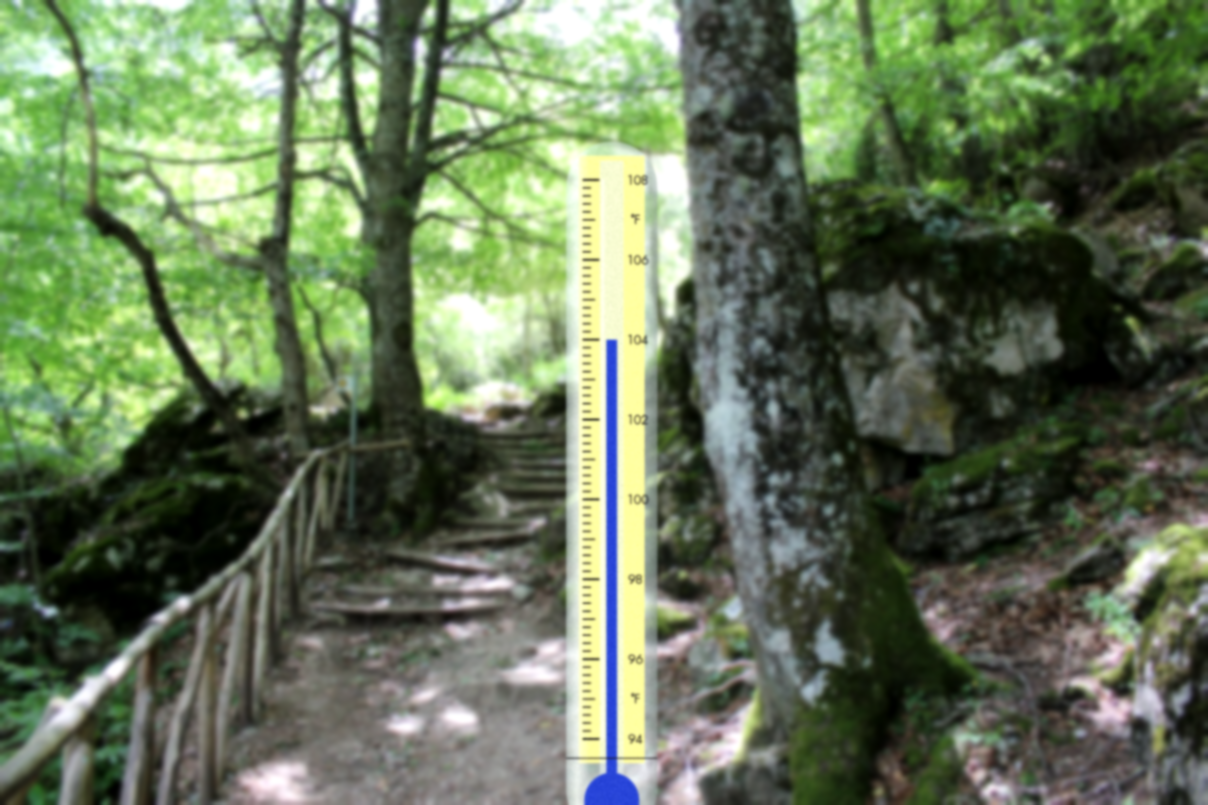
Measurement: 104 °F
